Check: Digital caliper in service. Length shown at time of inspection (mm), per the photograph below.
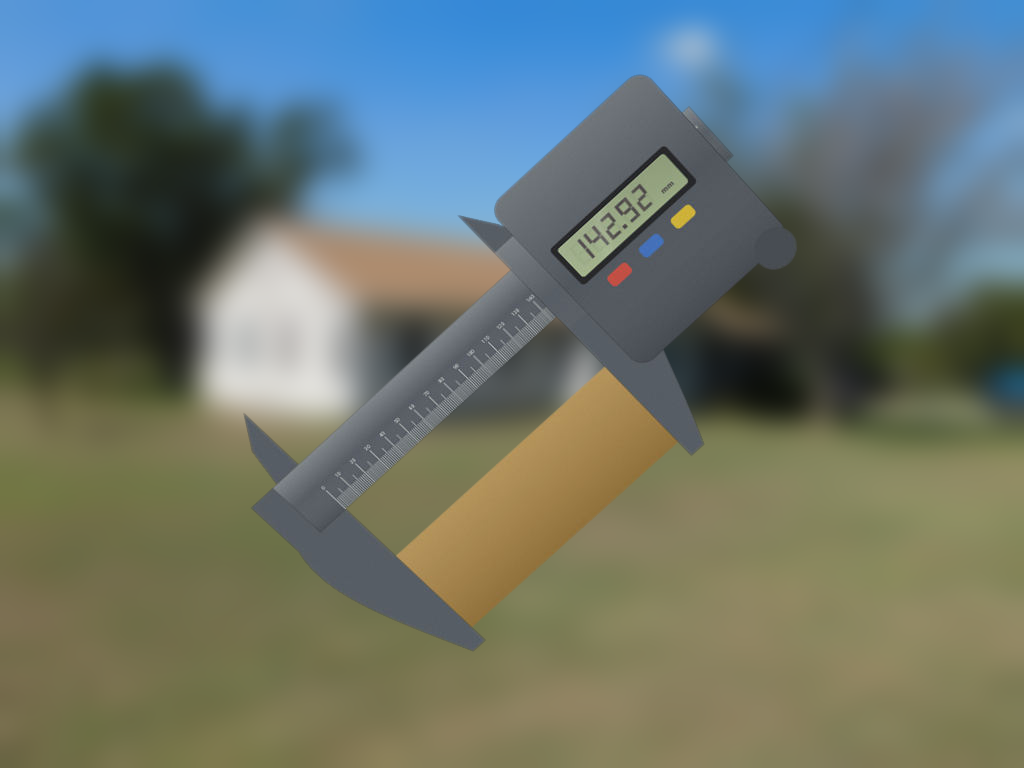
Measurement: 142.92 mm
